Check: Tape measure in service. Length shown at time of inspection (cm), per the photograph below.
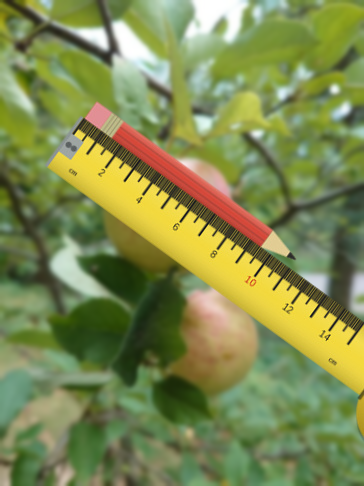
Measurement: 11 cm
